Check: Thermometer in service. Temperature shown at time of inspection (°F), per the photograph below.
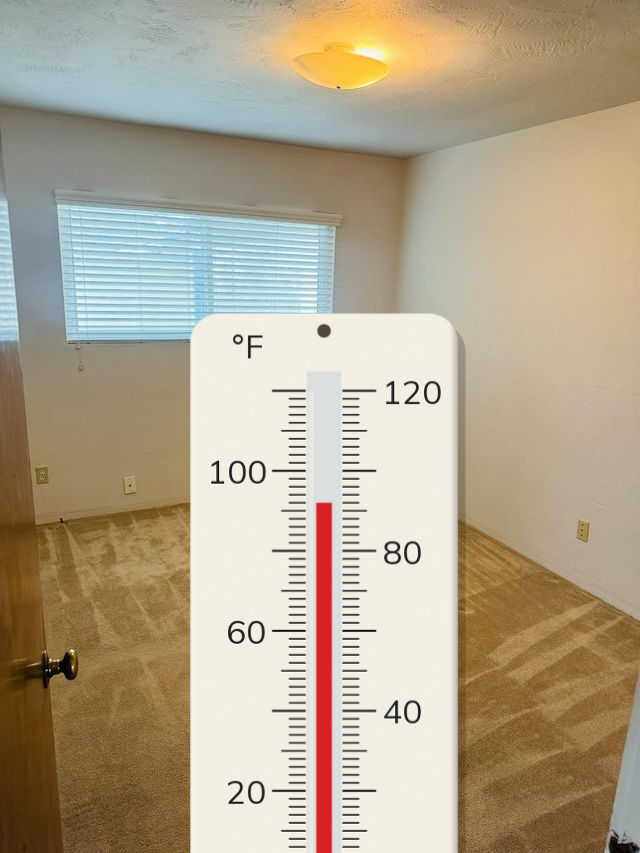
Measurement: 92 °F
